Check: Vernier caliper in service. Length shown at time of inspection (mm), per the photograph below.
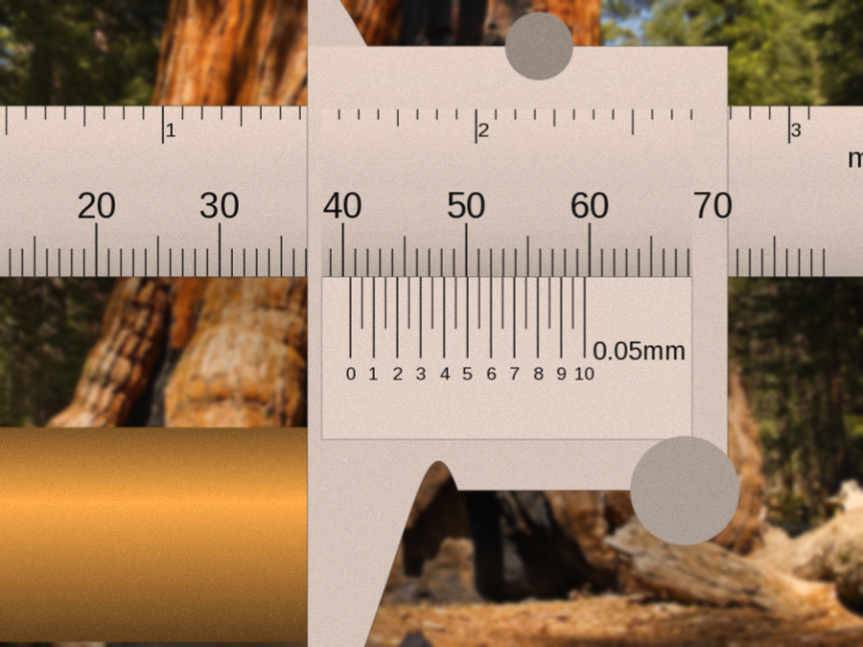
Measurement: 40.6 mm
